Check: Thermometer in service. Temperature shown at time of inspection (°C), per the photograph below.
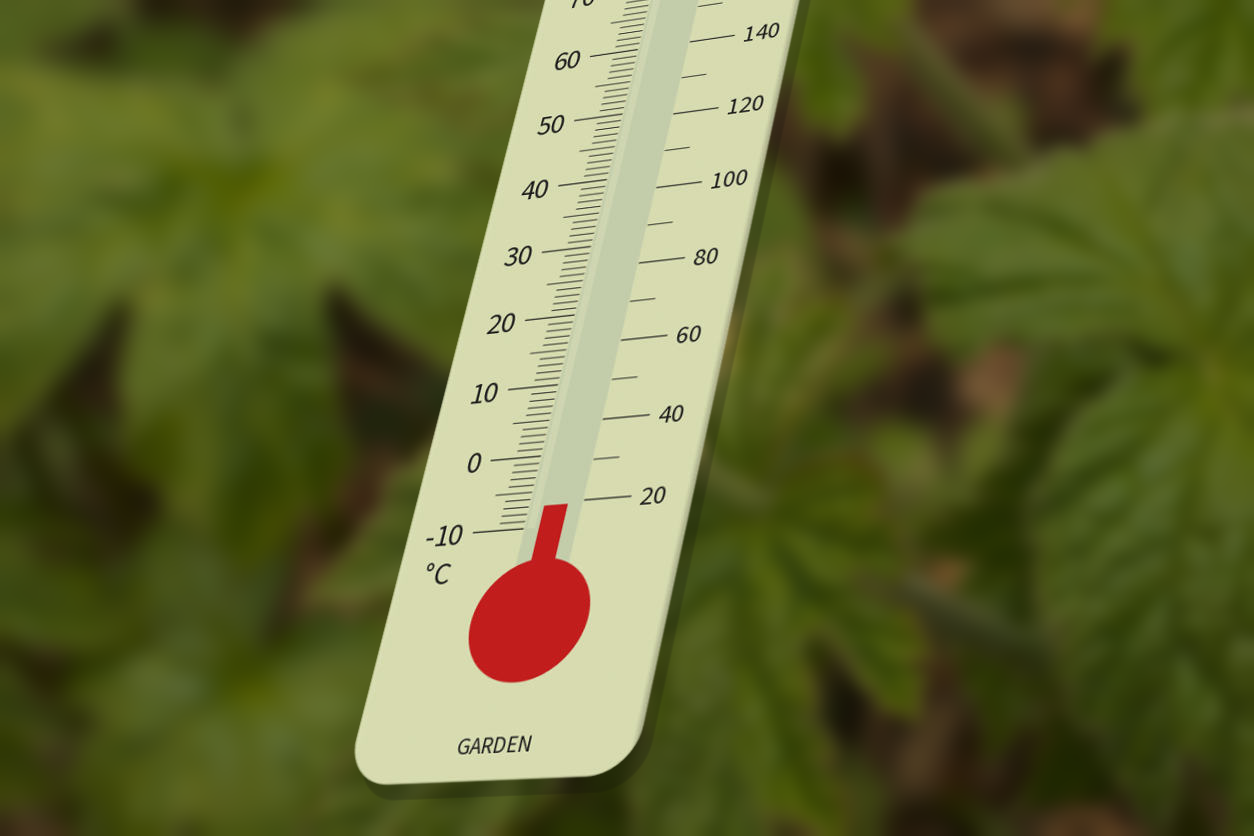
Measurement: -7 °C
